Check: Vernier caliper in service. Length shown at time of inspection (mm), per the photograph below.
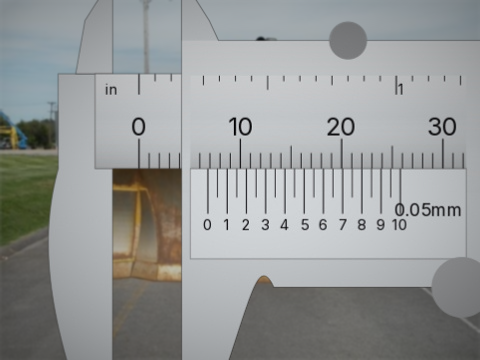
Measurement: 6.8 mm
